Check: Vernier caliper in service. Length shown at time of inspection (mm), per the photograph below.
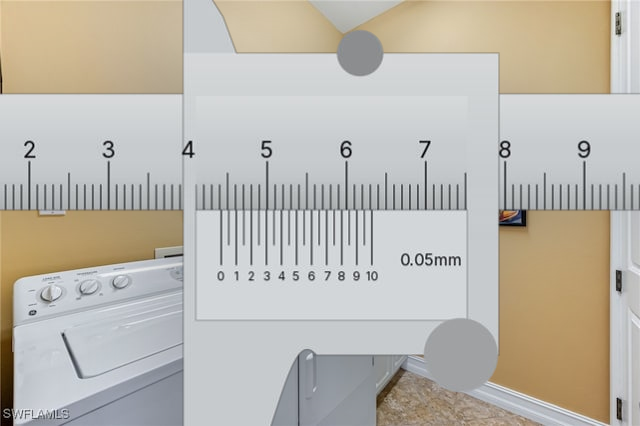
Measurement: 44.2 mm
